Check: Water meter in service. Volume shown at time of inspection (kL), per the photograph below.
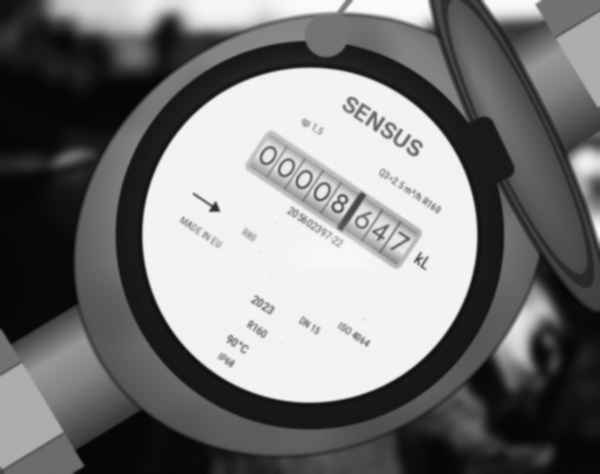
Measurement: 8.647 kL
